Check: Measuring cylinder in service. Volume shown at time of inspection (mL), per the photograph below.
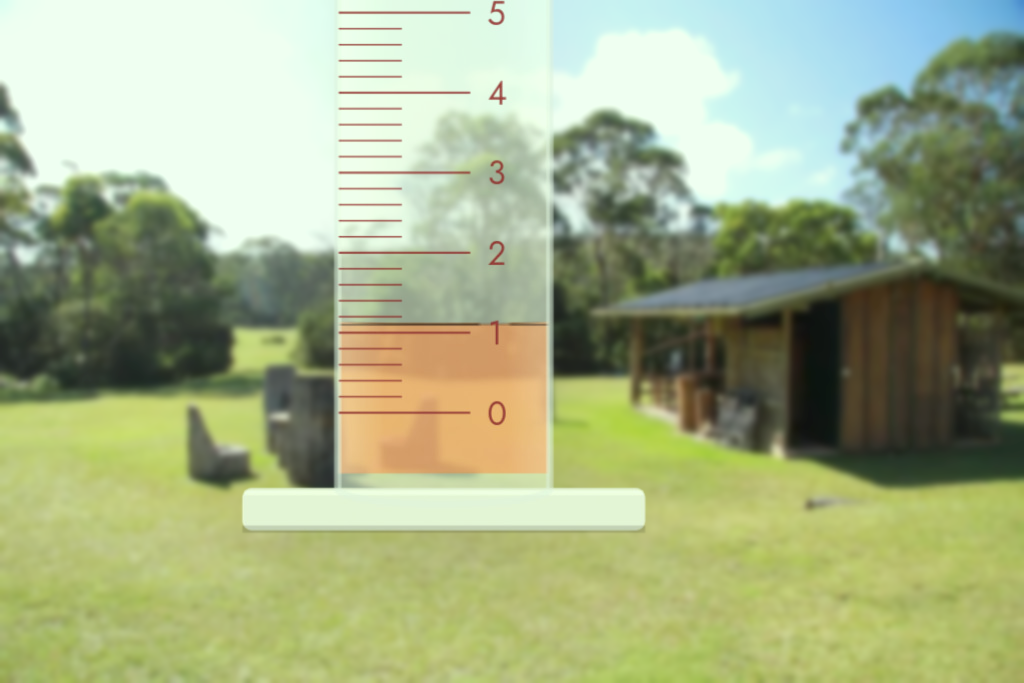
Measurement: 1.1 mL
